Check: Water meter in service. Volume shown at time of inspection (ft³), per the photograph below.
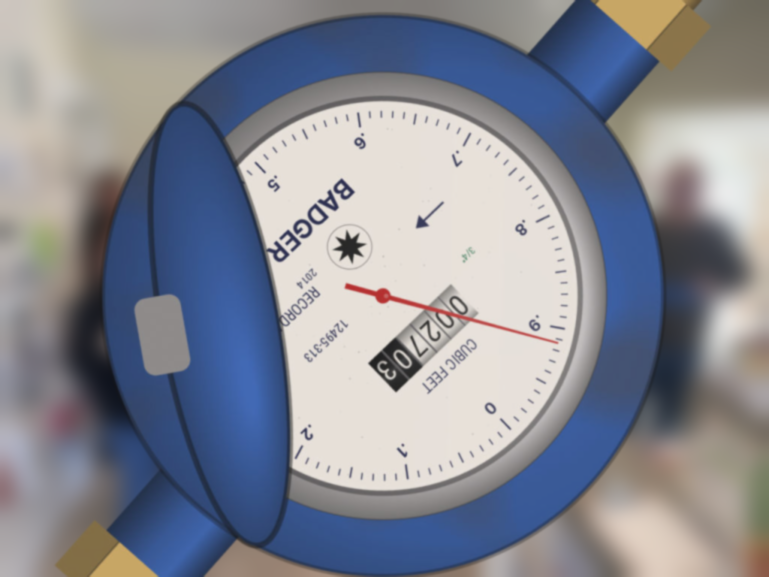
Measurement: 2702.91 ft³
